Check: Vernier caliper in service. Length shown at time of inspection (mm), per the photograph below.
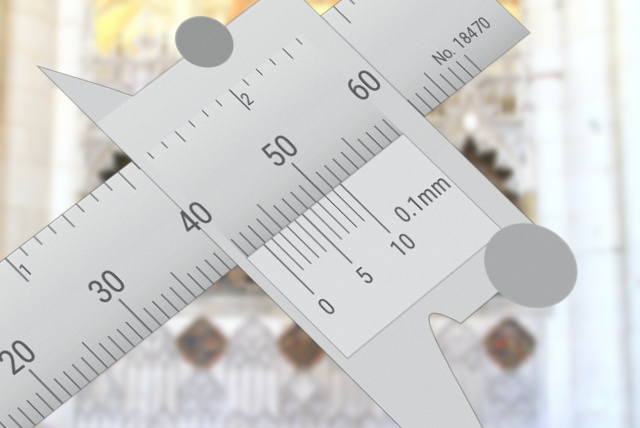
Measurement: 42.8 mm
